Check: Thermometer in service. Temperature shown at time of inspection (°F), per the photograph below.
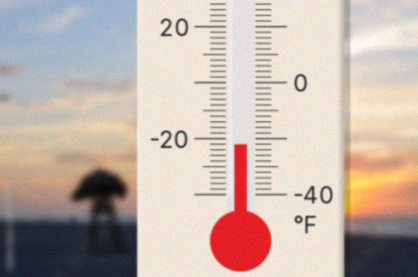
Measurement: -22 °F
